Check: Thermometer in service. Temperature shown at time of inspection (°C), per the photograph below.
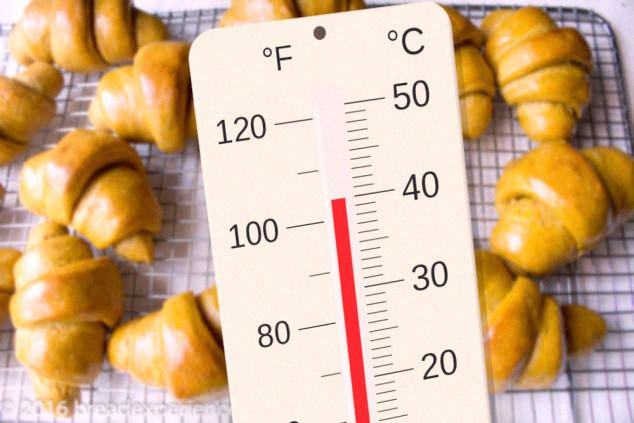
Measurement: 40 °C
